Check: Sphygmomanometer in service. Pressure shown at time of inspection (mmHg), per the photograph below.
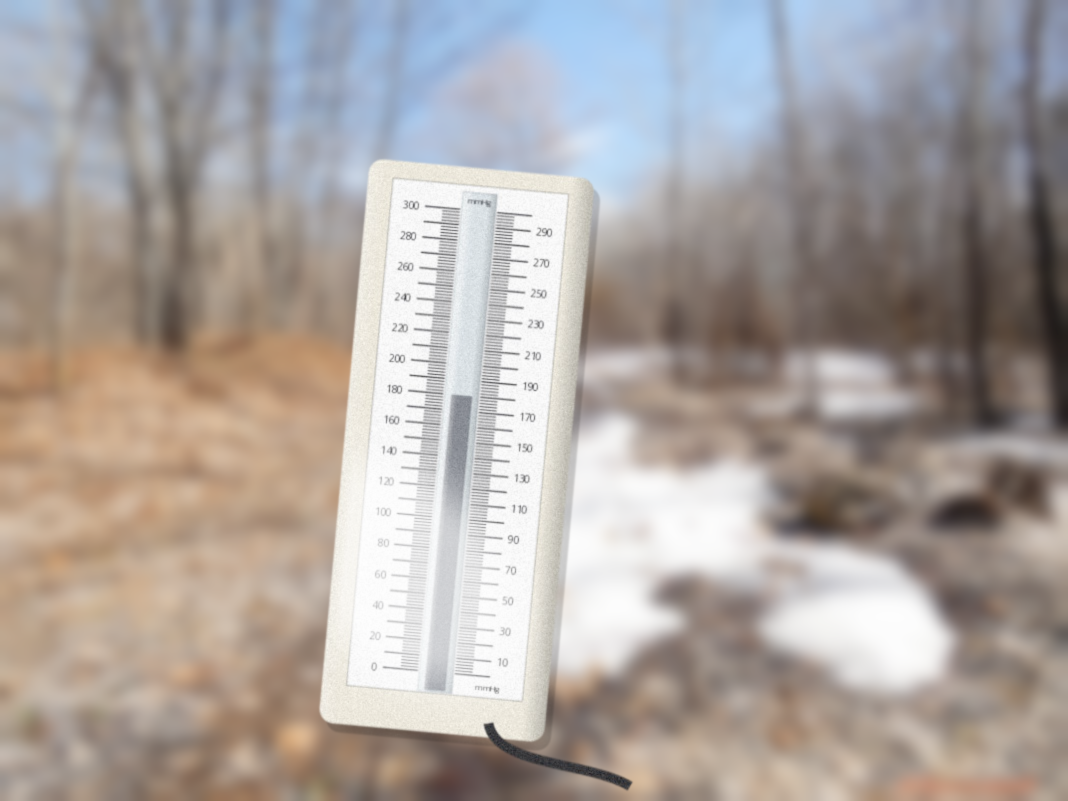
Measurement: 180 mmHg
